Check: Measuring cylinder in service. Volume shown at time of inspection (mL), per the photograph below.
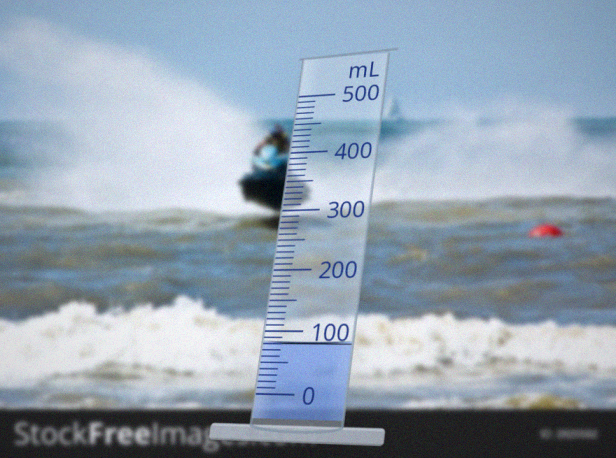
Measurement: 80 mL
